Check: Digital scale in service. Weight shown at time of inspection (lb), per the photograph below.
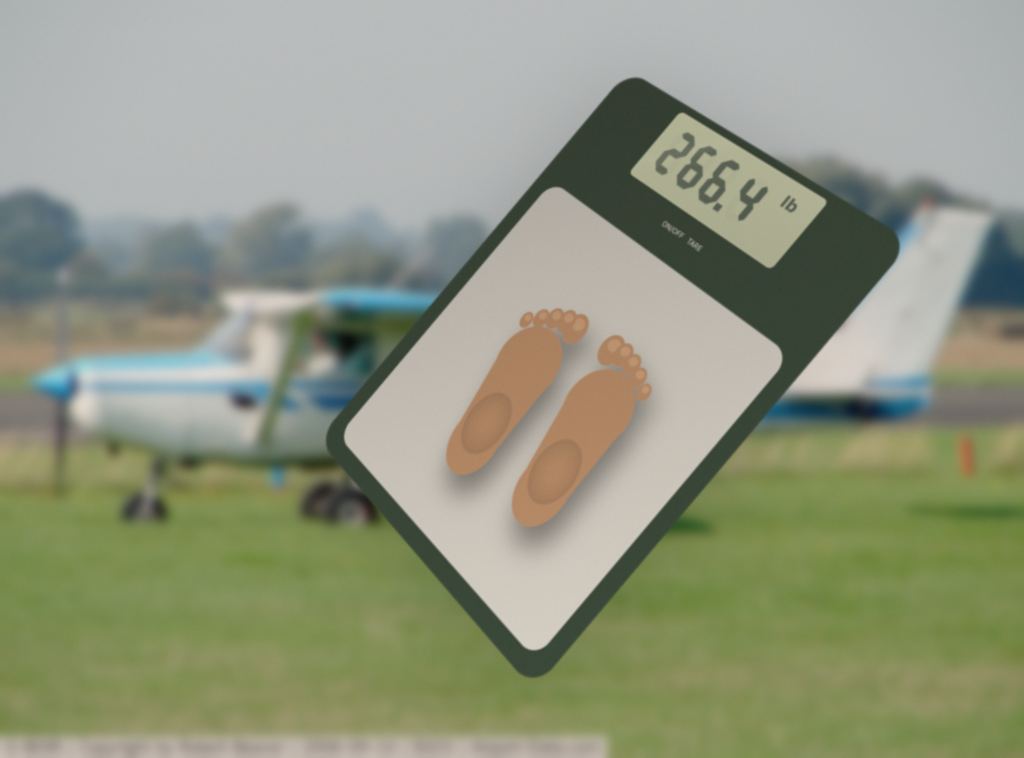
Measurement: 266.4 lb
